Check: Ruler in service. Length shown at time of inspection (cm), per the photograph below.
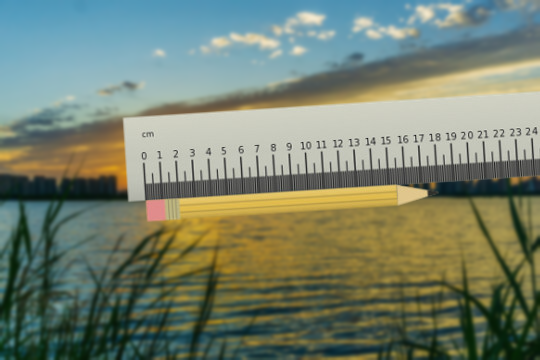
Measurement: 18 cm
